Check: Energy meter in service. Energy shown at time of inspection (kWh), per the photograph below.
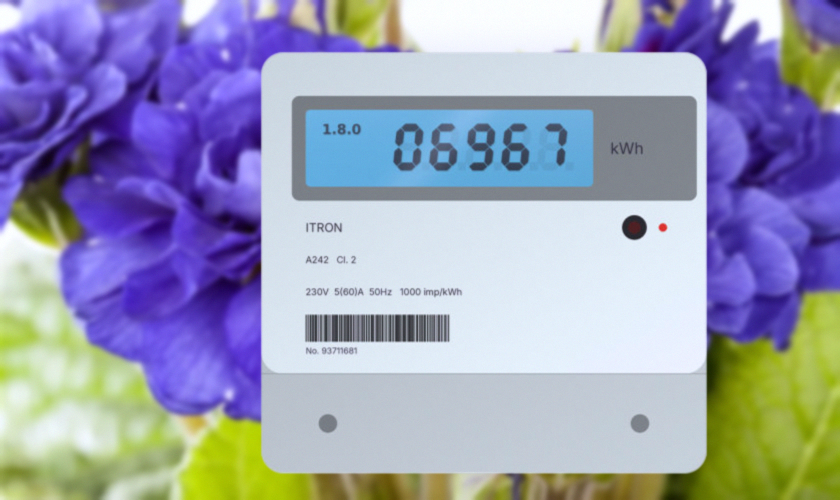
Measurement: 6967 kWh
